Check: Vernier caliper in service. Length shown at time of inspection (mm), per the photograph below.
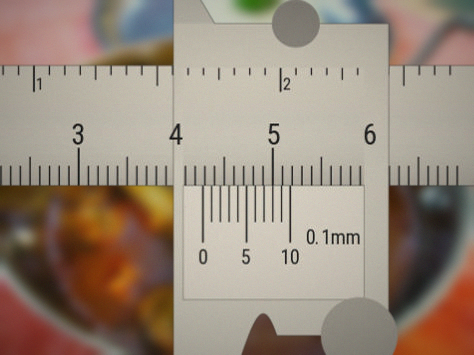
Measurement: 42.8 mm
